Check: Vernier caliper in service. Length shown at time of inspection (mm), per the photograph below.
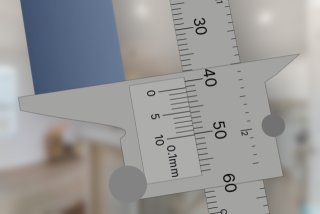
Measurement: 41.2 mm
